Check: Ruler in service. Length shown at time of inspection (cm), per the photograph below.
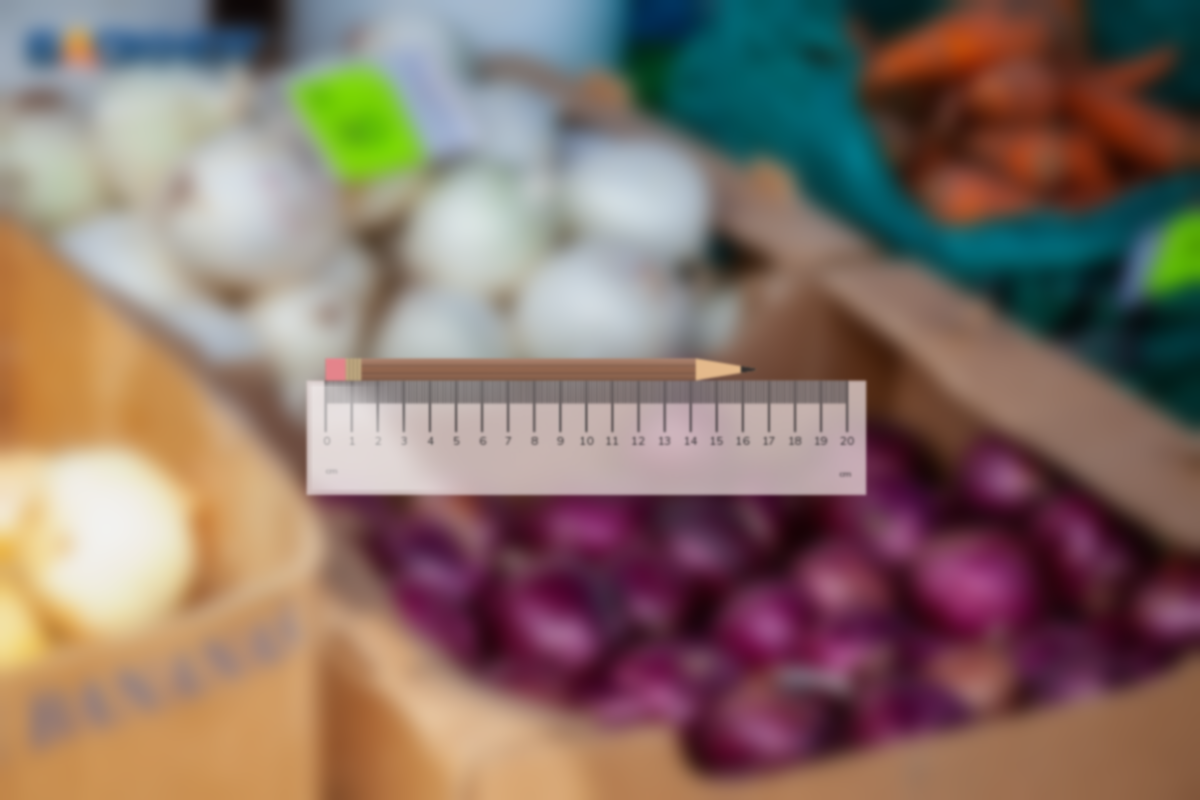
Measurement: 16.5 cm
